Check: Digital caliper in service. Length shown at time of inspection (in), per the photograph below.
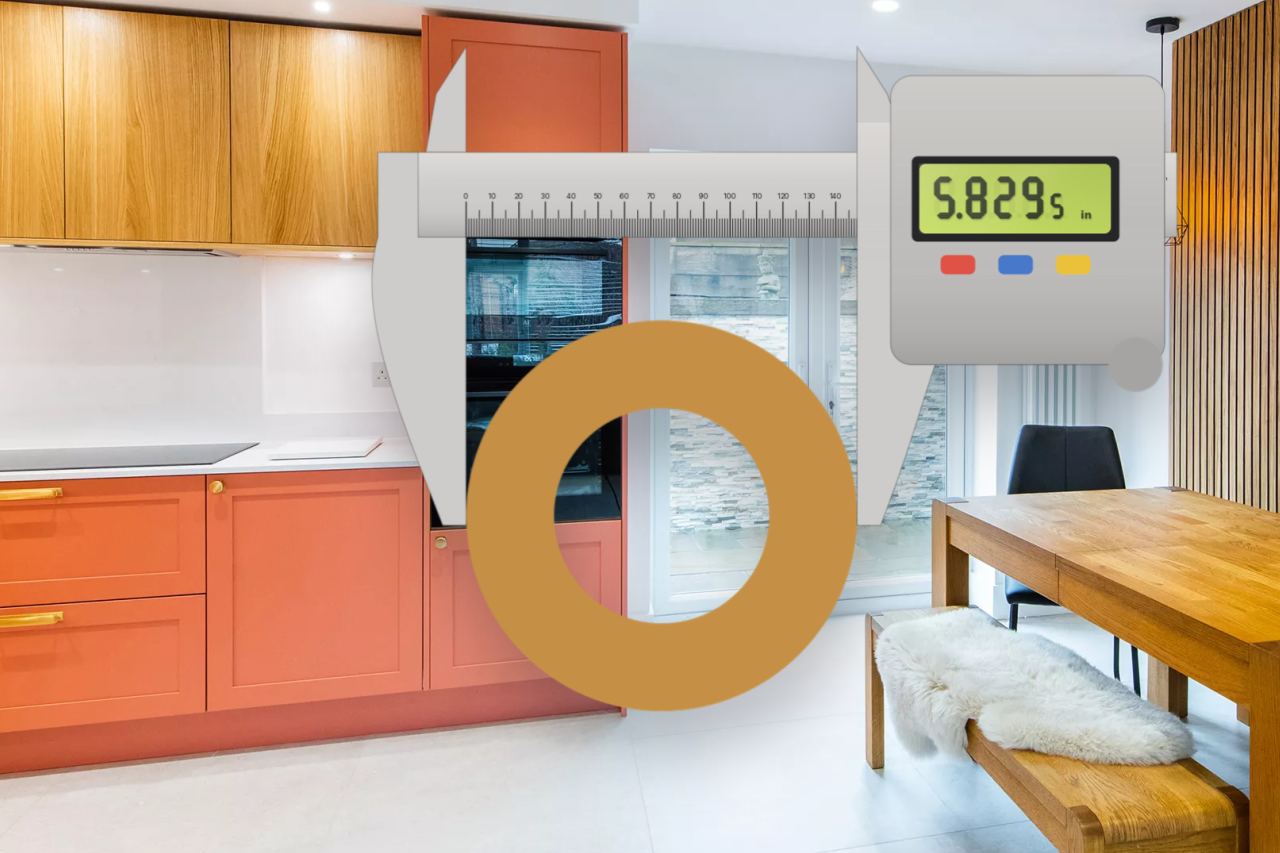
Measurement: 5.8295 in
